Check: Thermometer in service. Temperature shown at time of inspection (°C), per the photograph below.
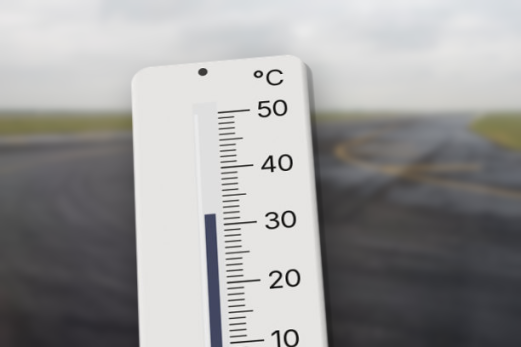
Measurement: 32 °C
